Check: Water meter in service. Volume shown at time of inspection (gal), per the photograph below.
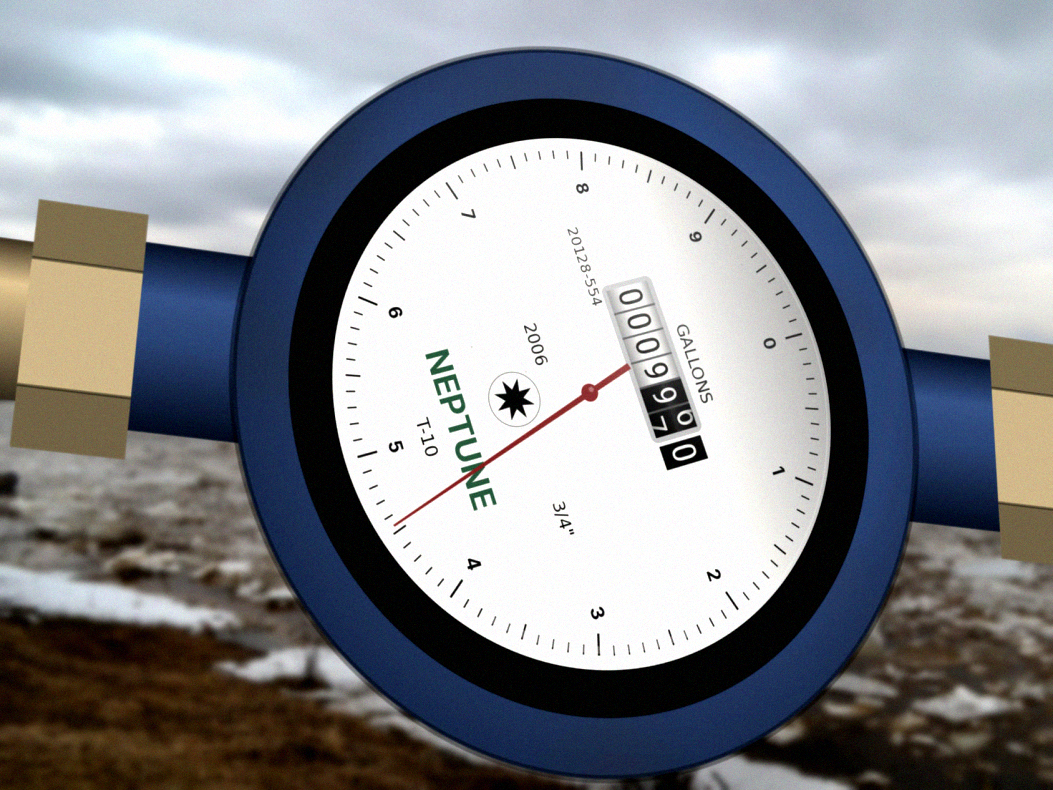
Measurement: 9964.5 gal
